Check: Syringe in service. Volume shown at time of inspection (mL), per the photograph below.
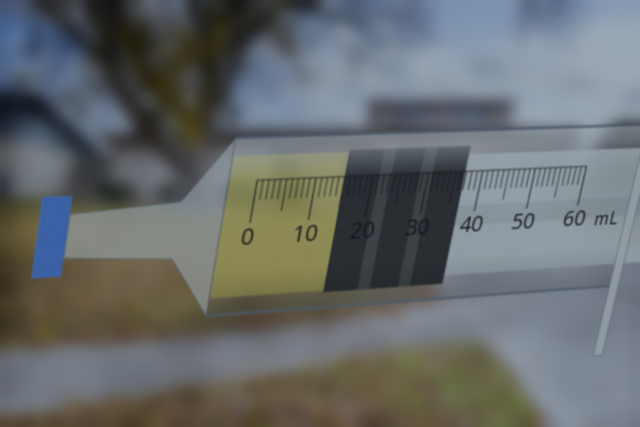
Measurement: 15 mL
